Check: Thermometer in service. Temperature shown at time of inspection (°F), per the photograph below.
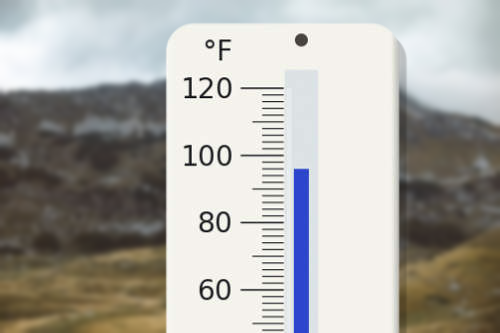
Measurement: 96 °F
